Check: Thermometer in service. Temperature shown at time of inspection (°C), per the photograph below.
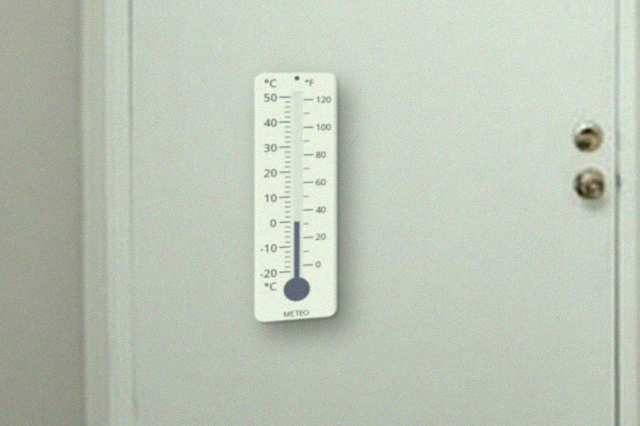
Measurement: 0 °C
